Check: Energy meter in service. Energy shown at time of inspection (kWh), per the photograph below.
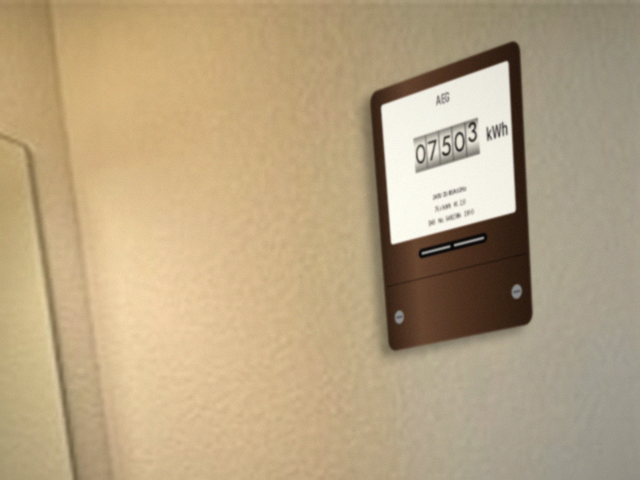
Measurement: 7503 kWh
